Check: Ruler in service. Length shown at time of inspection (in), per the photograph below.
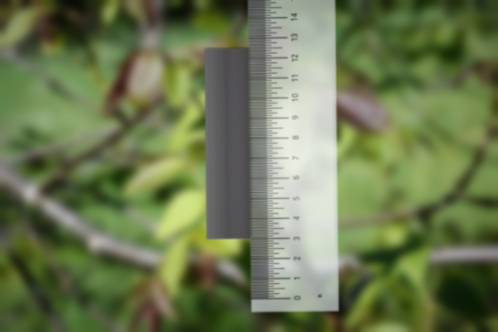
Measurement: 9.5 in
